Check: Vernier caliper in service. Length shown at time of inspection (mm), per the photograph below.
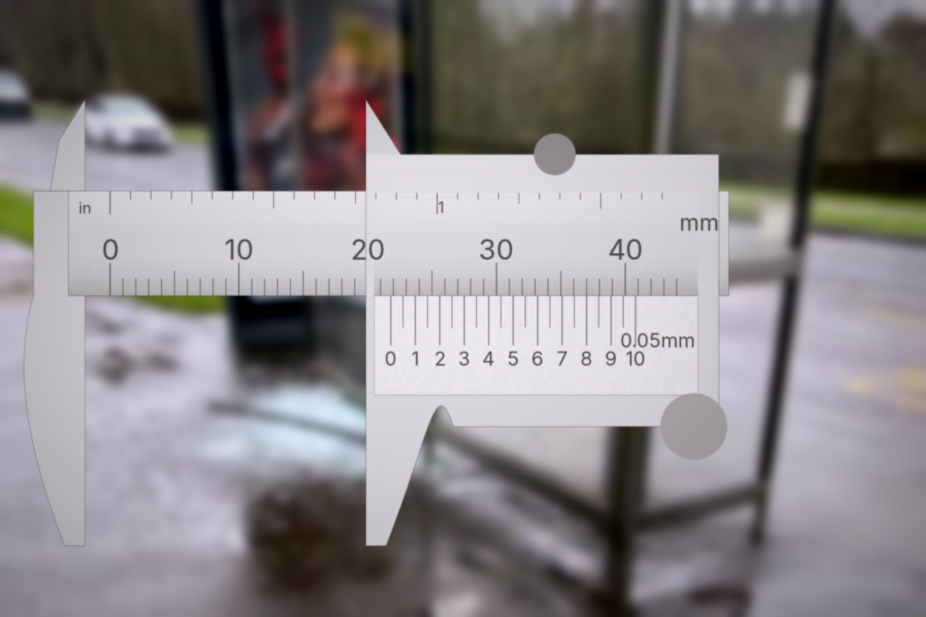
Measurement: 21.8 mm
